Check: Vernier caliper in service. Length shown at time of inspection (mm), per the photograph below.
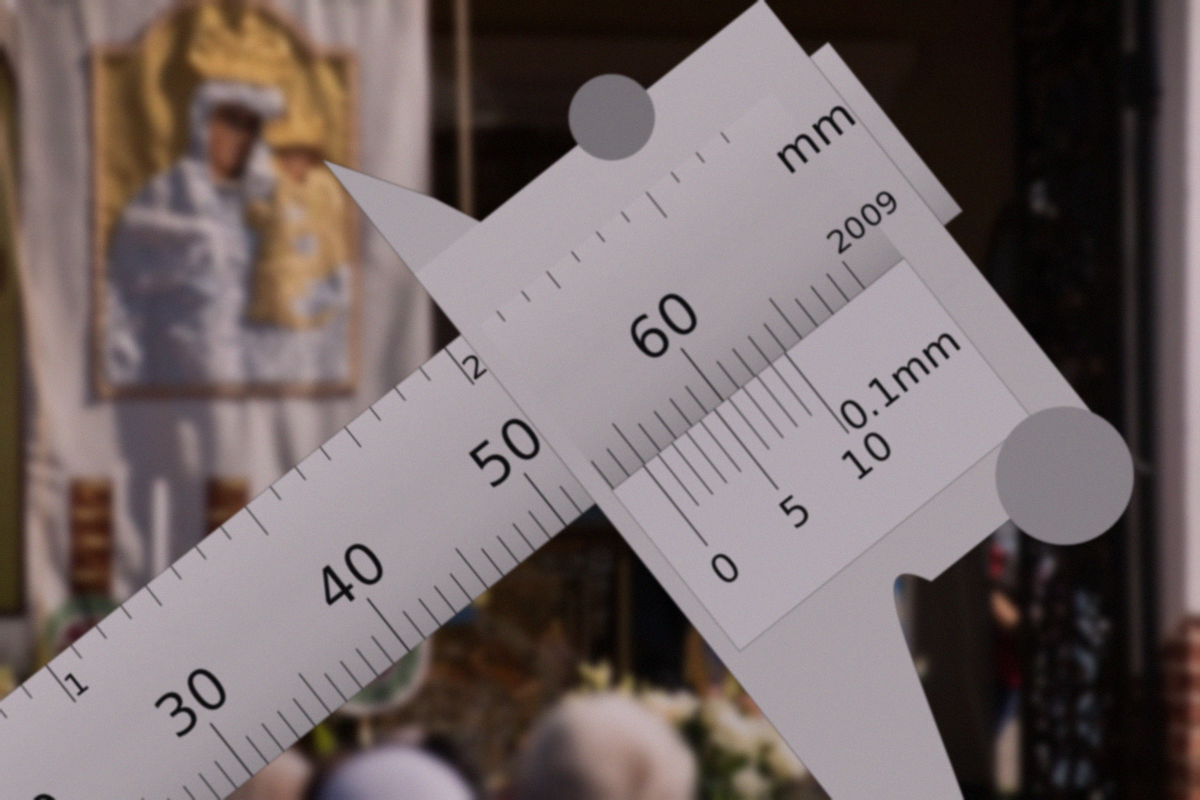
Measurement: 54.9 mm
